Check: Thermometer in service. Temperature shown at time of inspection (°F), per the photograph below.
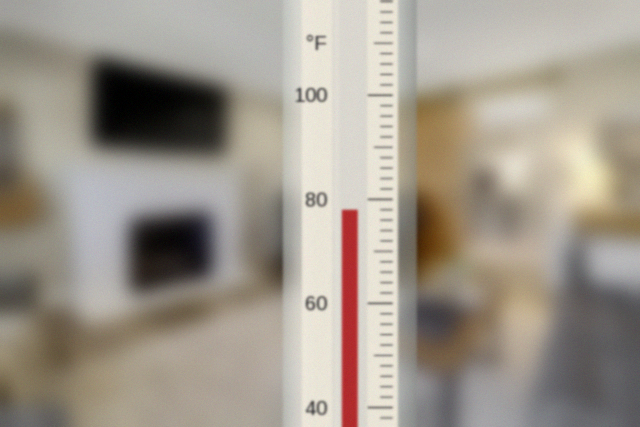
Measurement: 78 °F
